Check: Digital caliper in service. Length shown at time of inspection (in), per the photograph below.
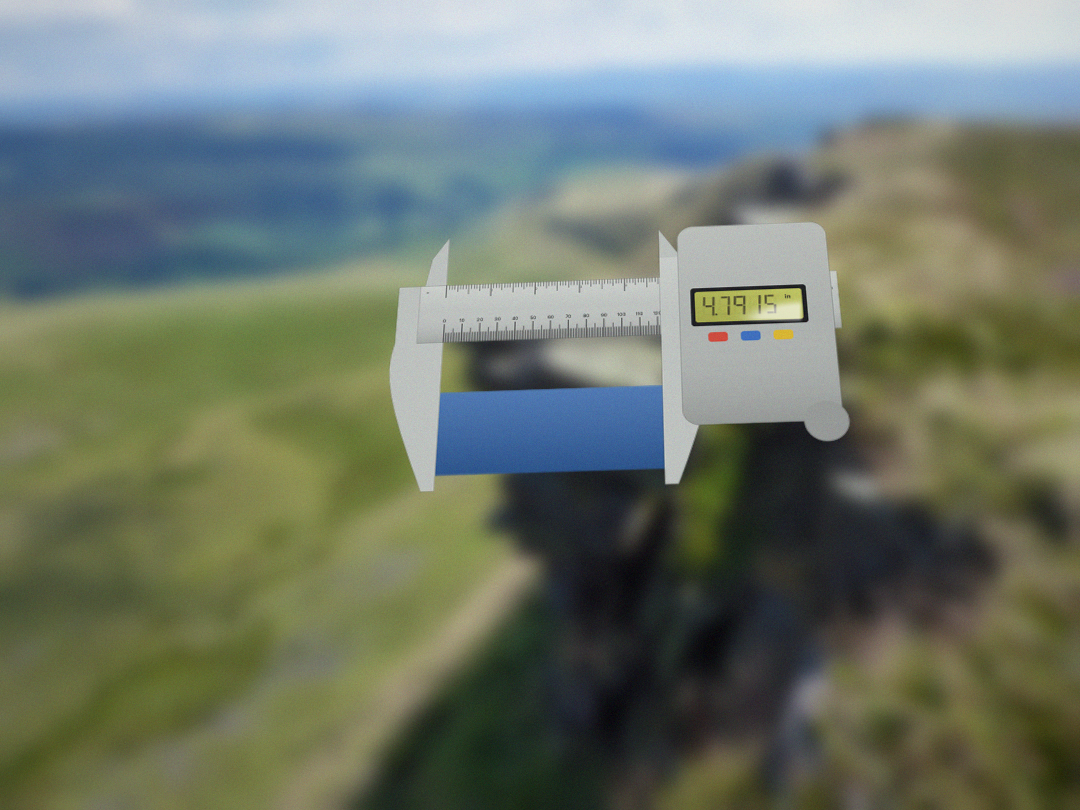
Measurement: 4.7915 in
